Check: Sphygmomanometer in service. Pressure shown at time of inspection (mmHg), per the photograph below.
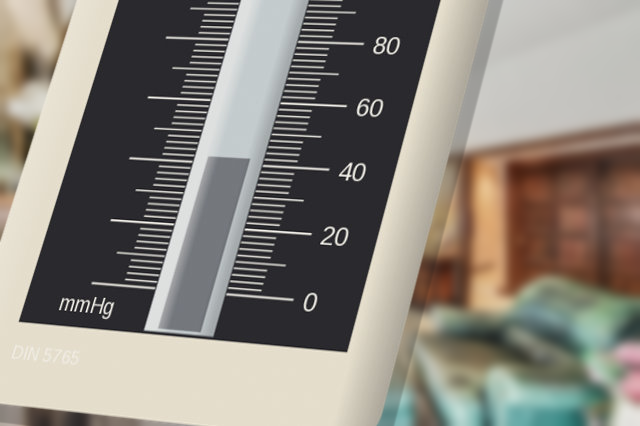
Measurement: 42 mmHg
